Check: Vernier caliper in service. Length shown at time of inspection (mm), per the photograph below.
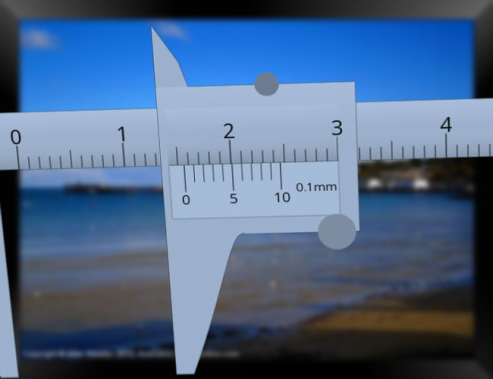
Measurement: 15.6 mm
